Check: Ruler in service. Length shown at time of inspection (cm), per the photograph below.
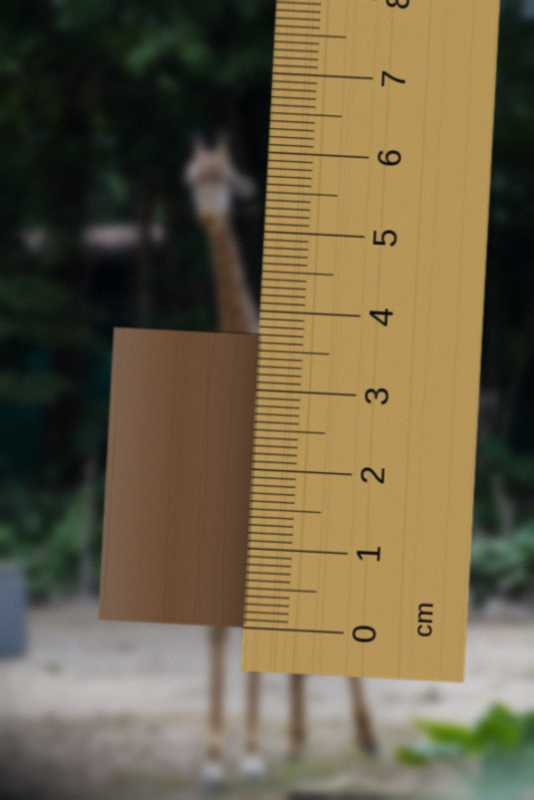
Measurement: 3.7 cm
